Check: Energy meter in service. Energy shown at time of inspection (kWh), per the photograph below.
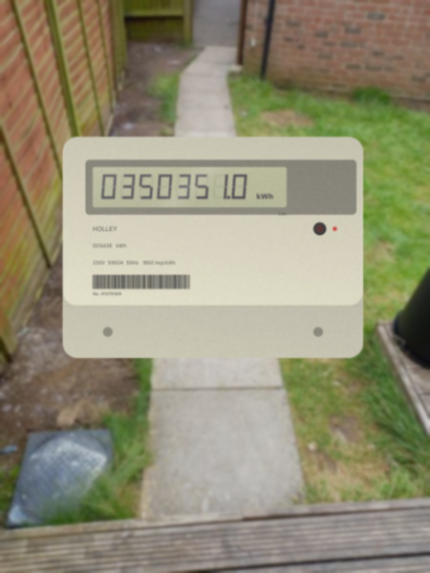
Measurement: 350351.0 kWh
